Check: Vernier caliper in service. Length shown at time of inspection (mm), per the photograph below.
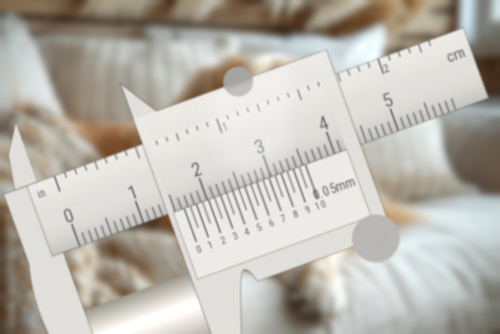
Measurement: 16.4 mm
